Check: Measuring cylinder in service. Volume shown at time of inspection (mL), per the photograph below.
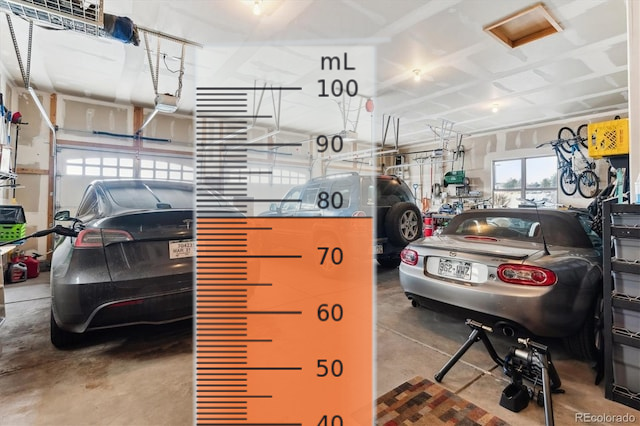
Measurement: 77 mL
